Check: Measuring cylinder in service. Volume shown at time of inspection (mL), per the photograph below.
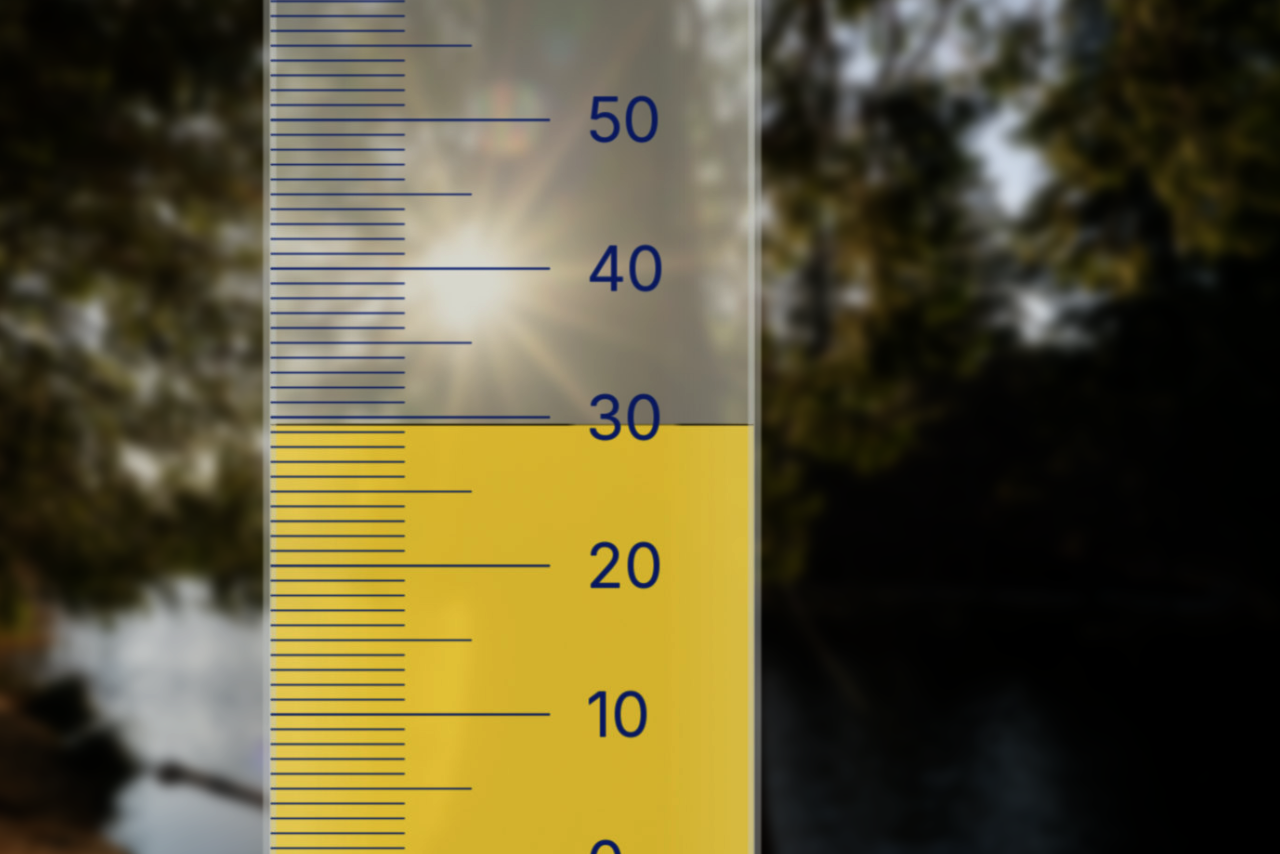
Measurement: 29.5 mL
